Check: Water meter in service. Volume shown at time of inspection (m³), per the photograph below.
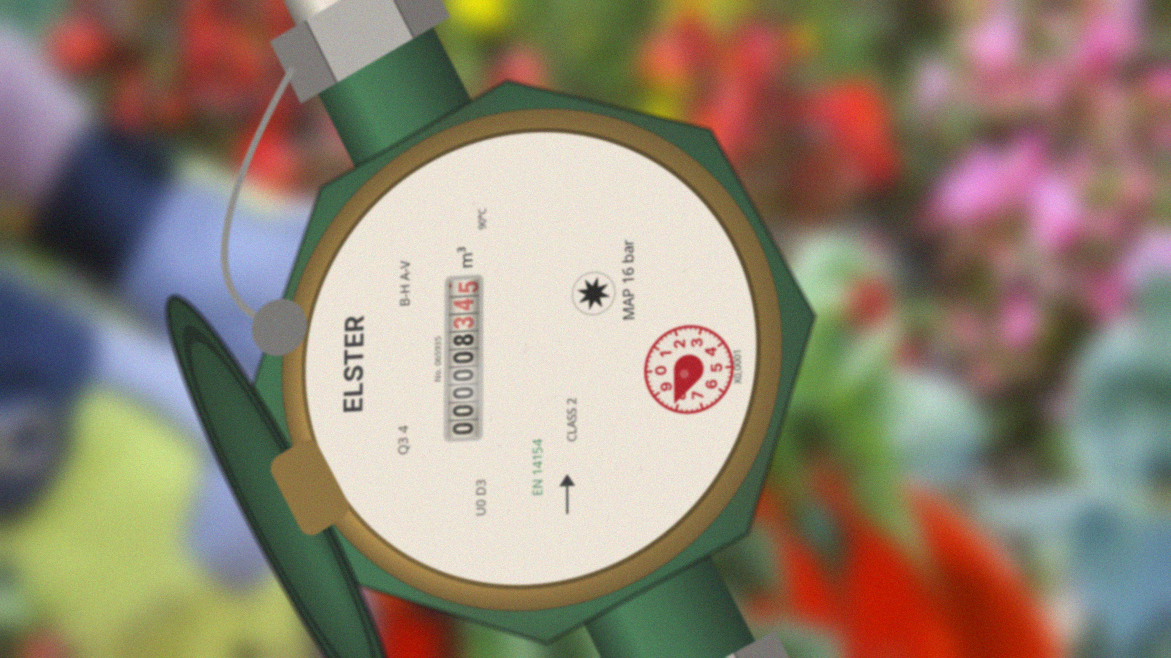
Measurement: 8.3448 m³
